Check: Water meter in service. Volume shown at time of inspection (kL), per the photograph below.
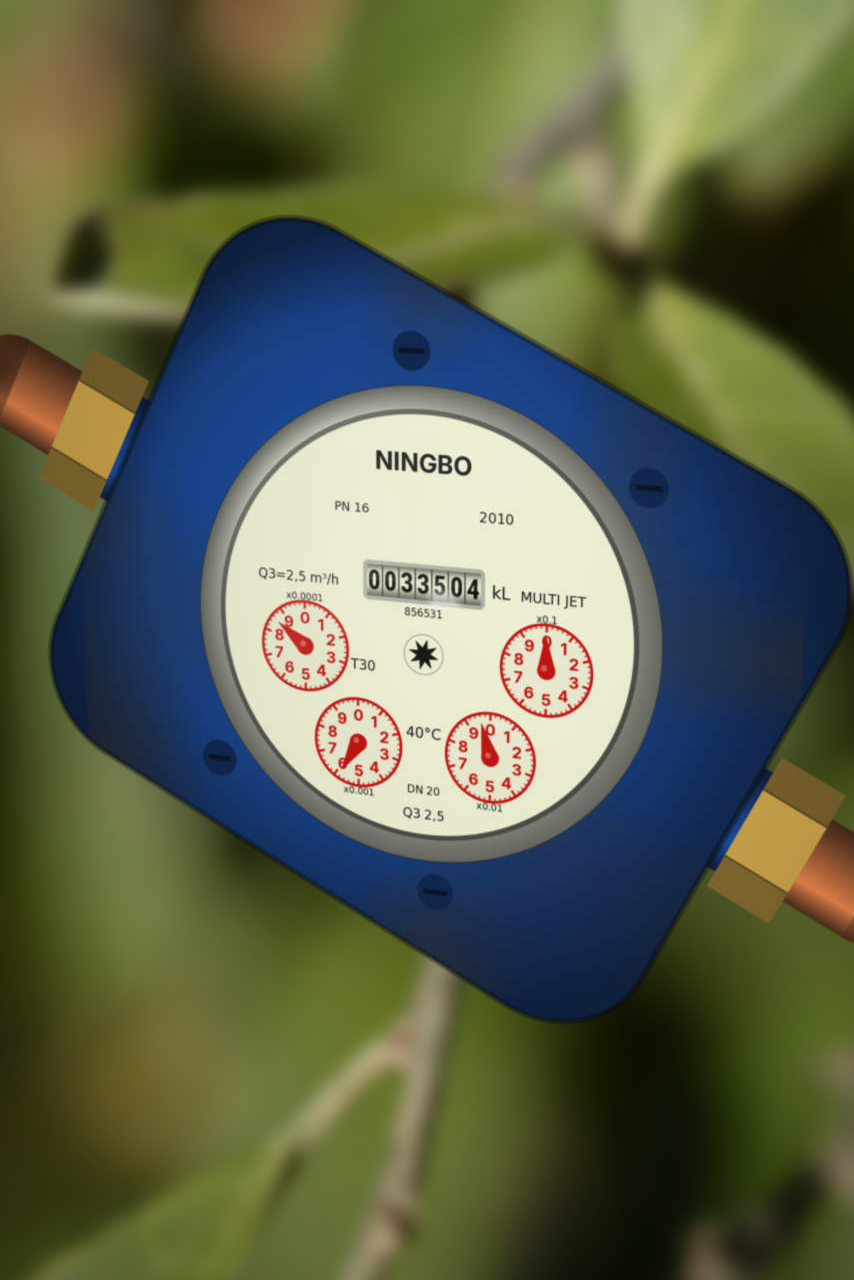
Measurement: 33503.9958 kL
